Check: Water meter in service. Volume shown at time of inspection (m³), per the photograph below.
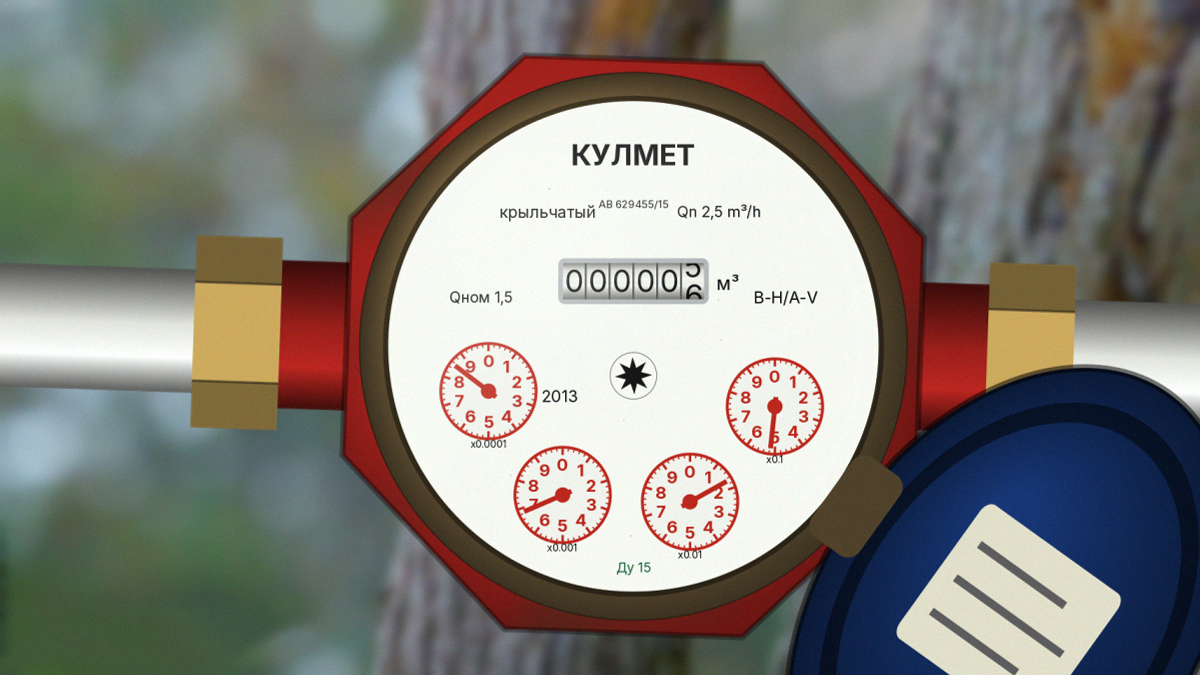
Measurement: 5.5168 m³
